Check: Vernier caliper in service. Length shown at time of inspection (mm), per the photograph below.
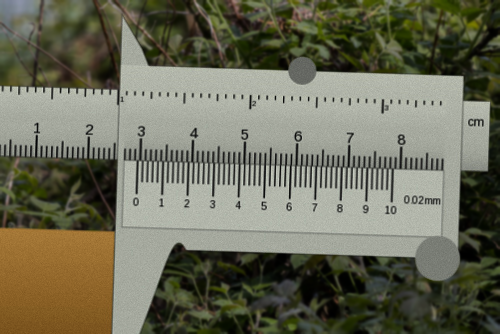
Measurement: 29.5 mm
